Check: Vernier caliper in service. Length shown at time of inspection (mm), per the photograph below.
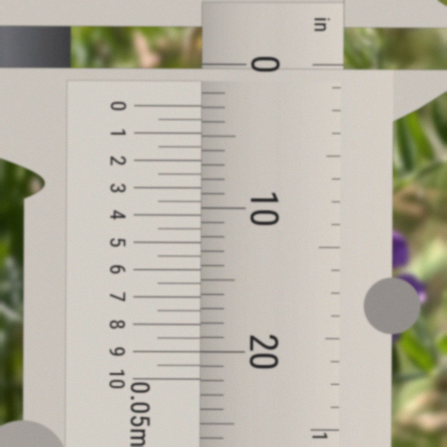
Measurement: 2.9 mm
